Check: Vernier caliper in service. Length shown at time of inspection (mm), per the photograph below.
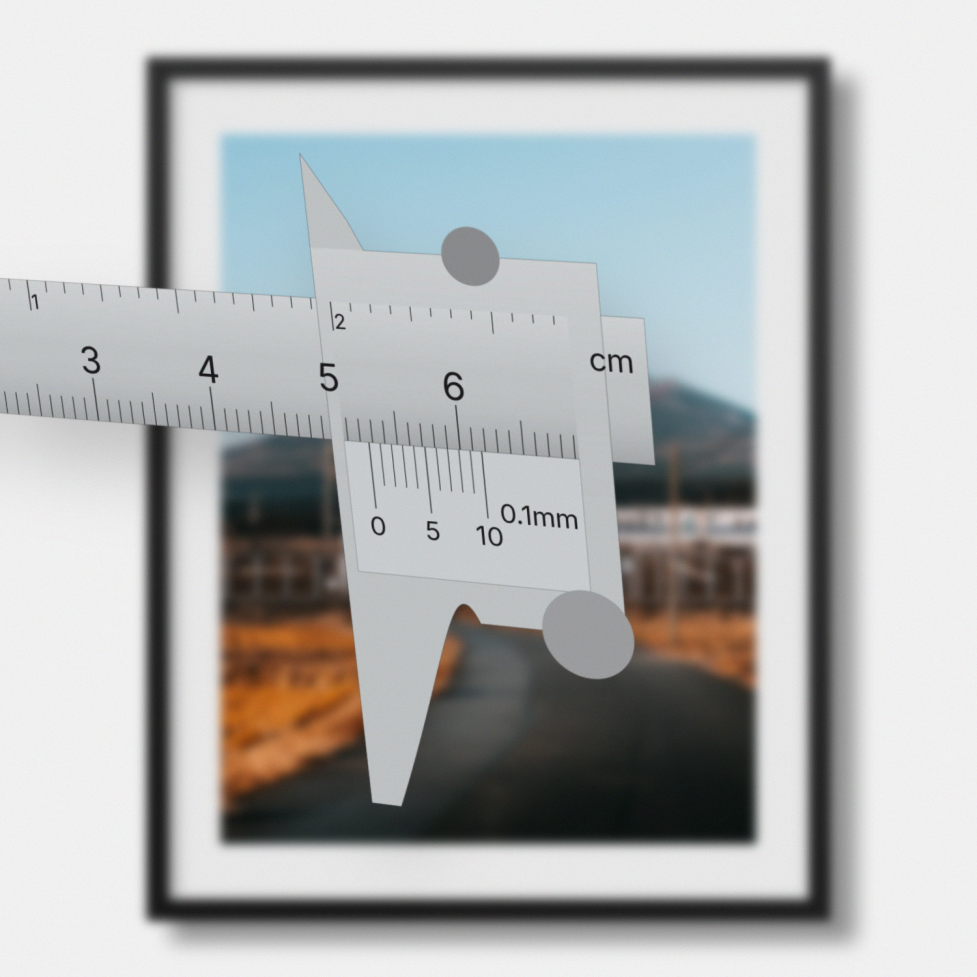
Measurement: 52.7 mm
